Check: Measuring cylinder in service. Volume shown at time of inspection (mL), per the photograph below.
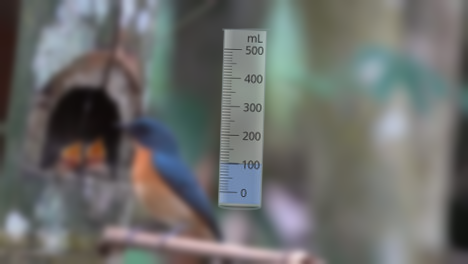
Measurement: 100 mL
